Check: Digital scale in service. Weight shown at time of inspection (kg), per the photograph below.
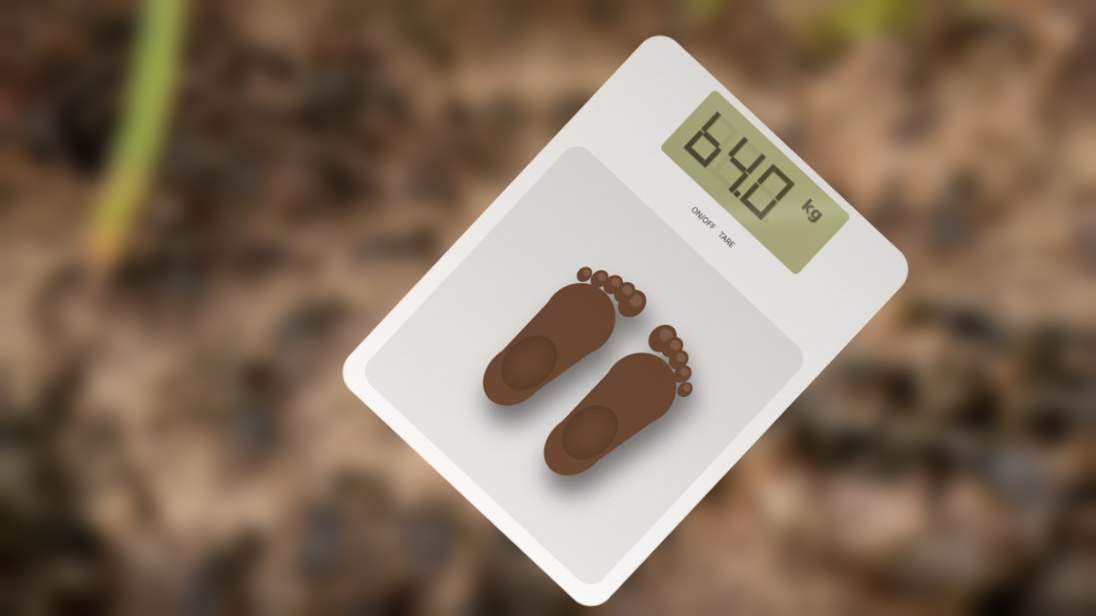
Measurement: 64.0 kg
